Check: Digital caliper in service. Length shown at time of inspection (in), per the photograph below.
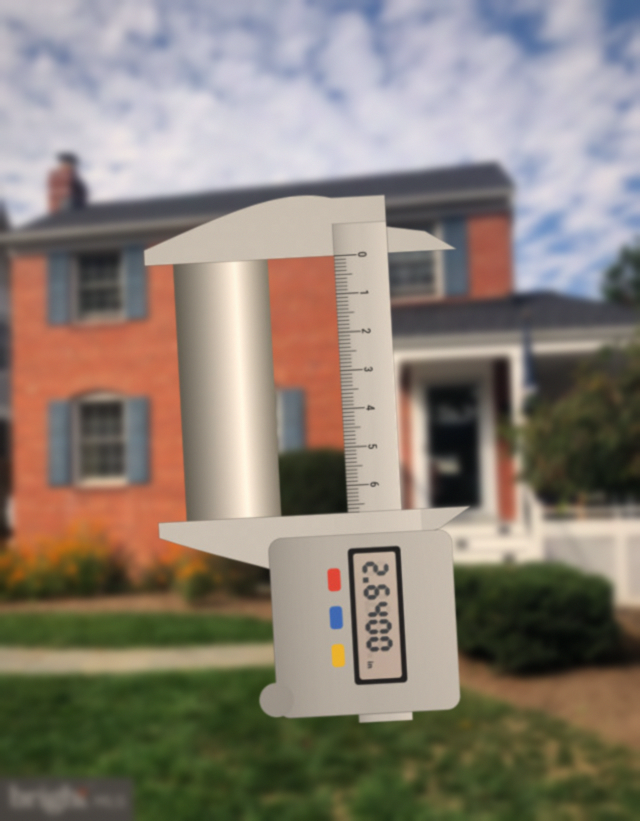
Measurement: 2.6400 in
